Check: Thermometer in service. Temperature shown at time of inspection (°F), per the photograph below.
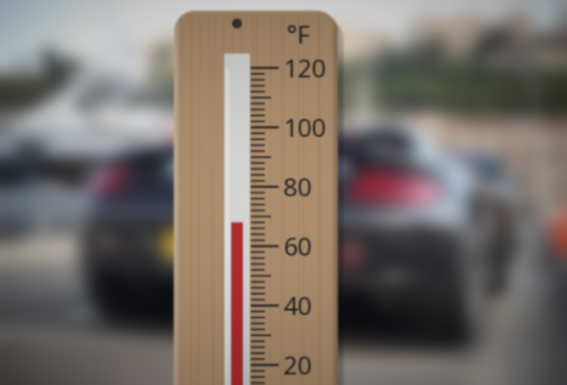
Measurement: 68 °F
